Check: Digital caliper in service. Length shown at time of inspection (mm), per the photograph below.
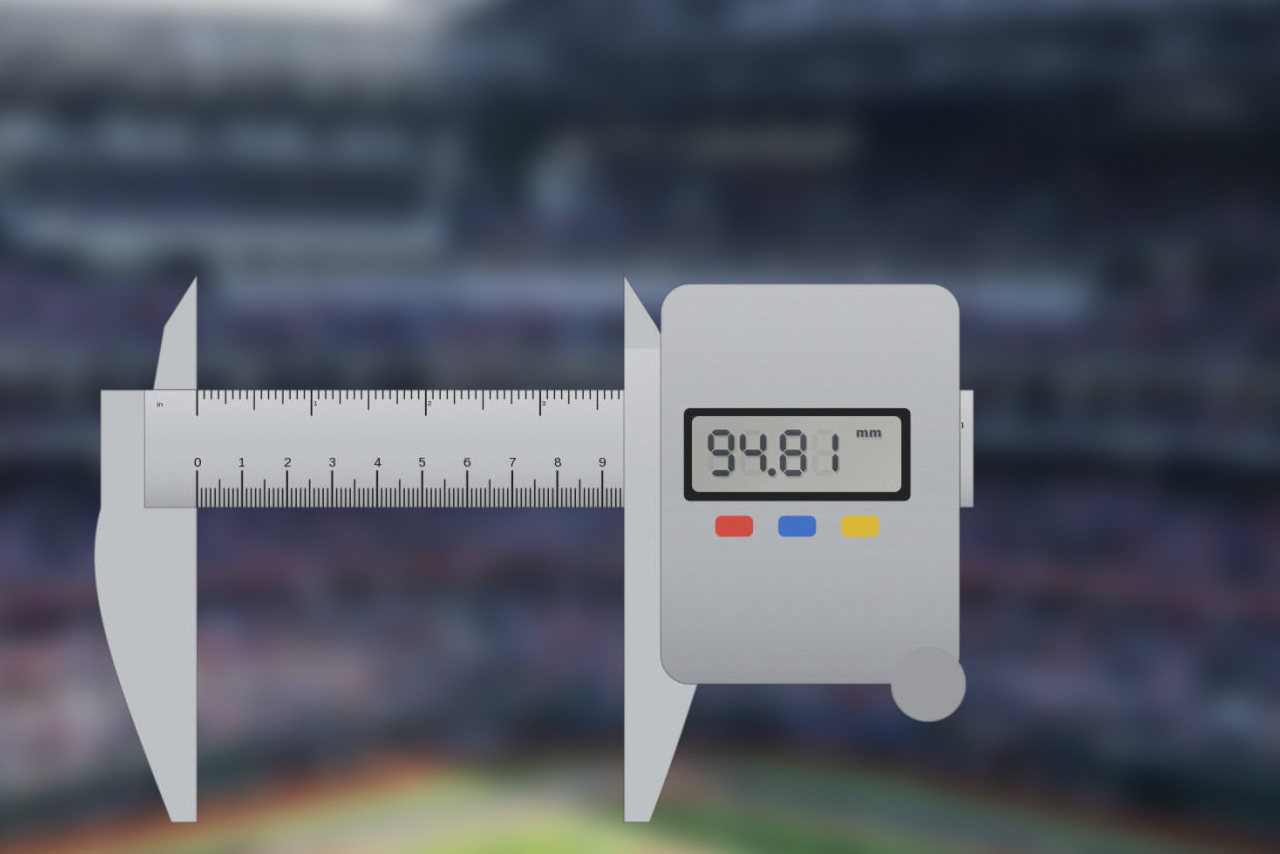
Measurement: 94.81 mm
